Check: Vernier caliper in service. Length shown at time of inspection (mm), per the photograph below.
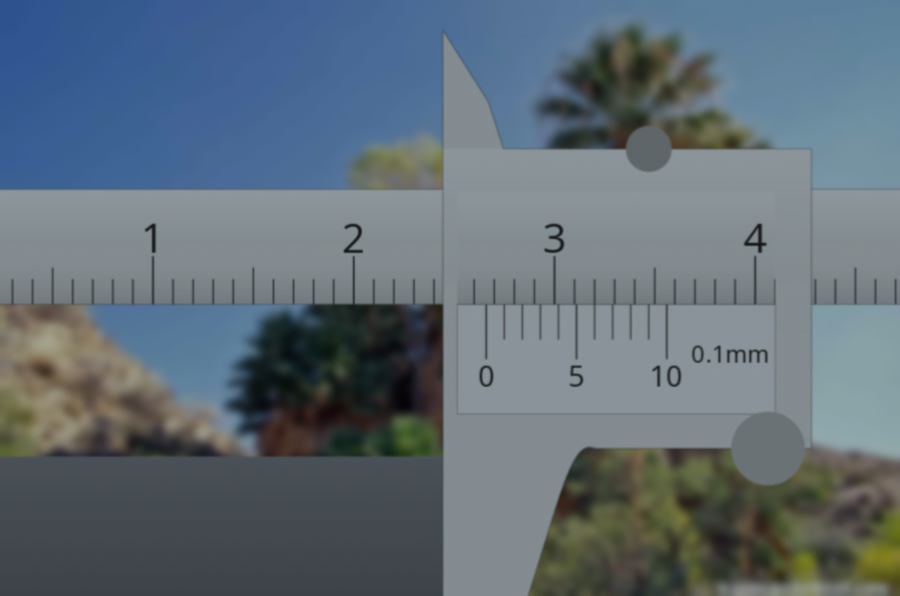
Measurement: 26.6 mm
